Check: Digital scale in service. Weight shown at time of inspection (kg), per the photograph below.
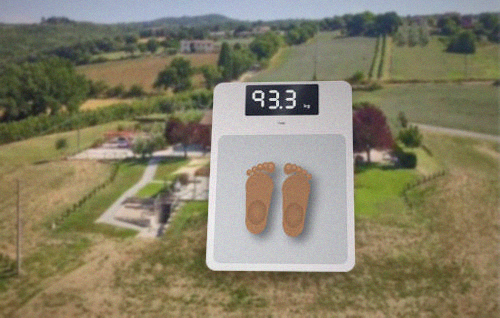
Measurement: 93.3 kg
